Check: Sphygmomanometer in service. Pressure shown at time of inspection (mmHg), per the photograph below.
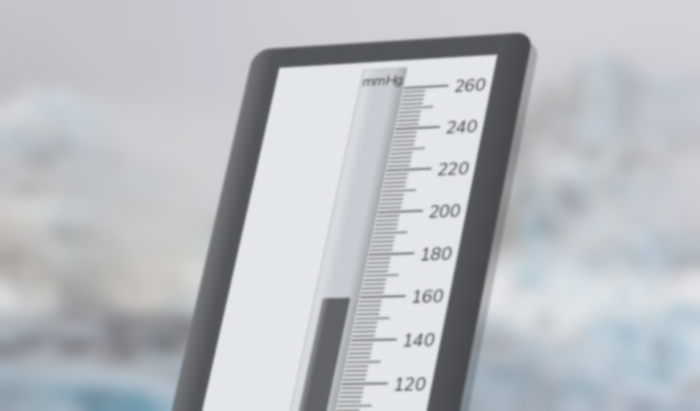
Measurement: 160 mmHg
